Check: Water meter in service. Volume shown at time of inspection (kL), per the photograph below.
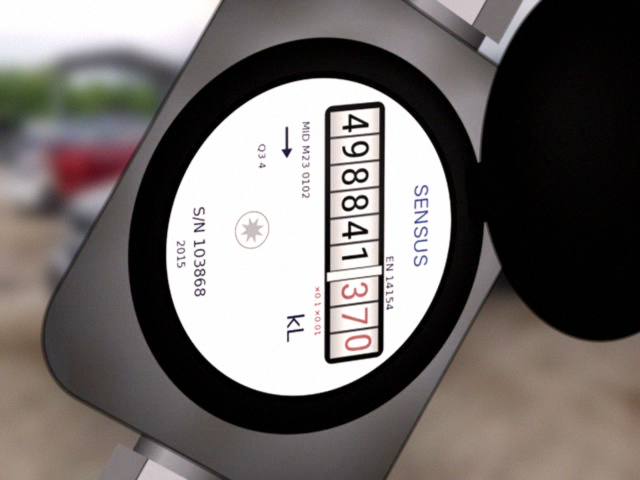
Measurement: 498841.370 kL
